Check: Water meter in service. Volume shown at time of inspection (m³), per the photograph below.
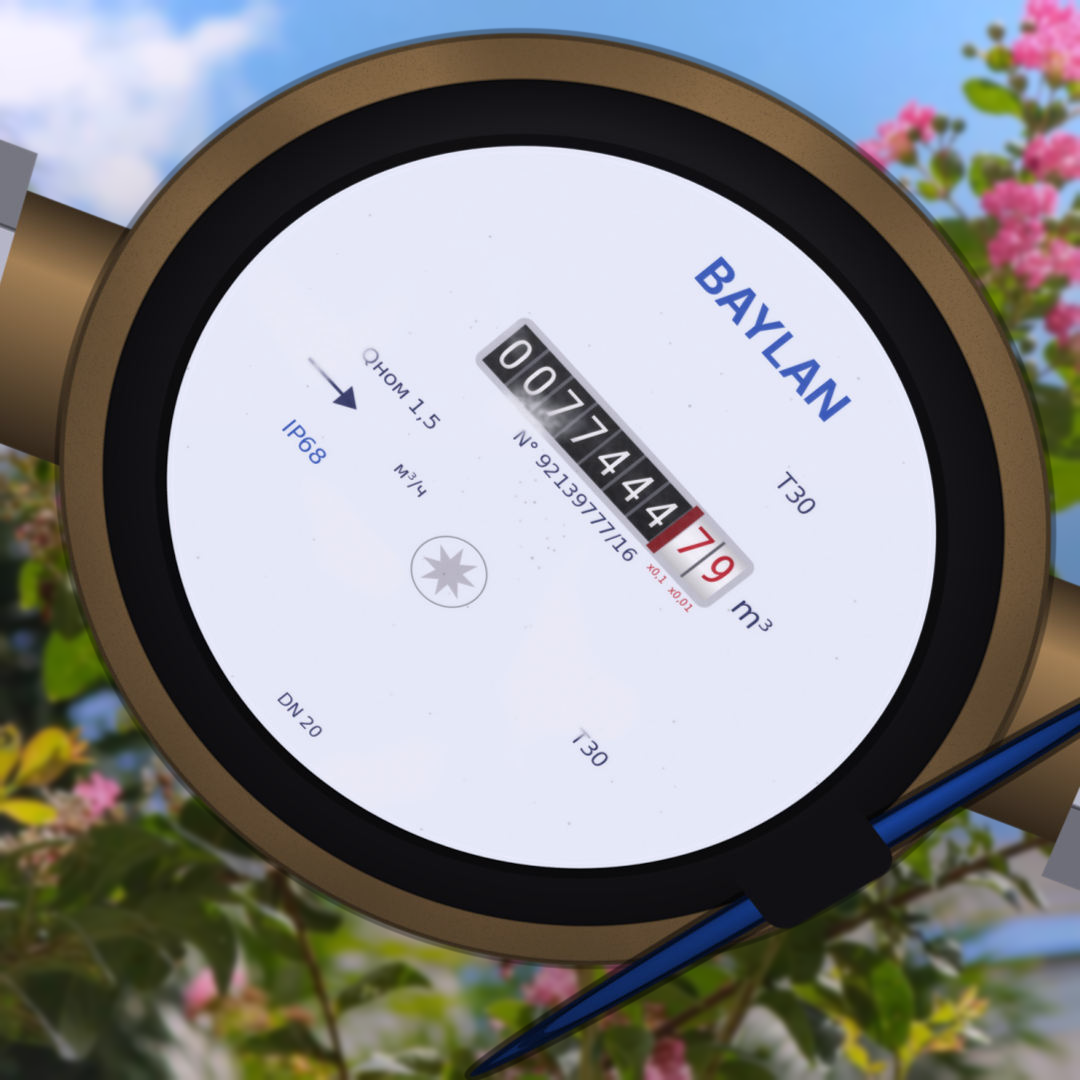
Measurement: 77444.79 m³
